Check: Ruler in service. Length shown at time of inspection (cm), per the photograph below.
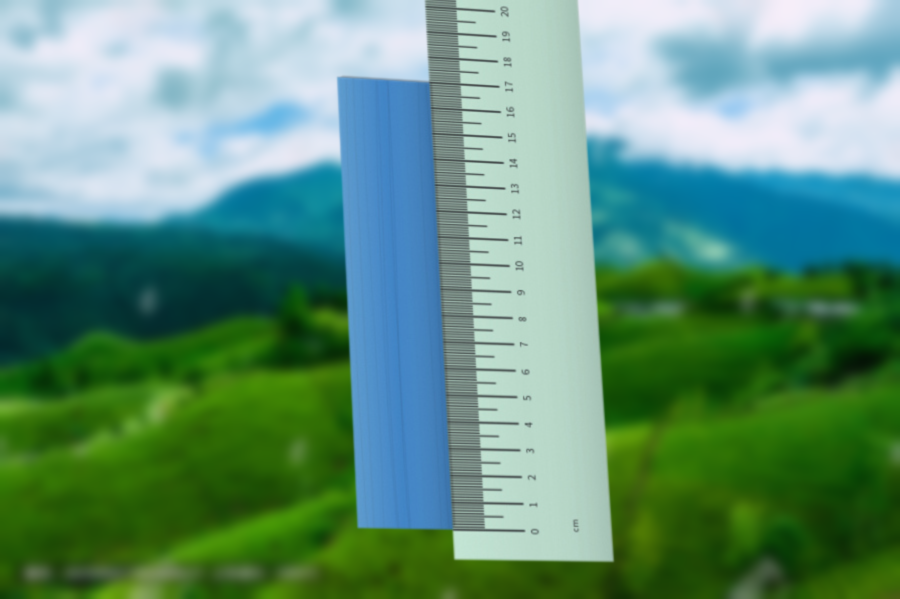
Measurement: 17 cm
